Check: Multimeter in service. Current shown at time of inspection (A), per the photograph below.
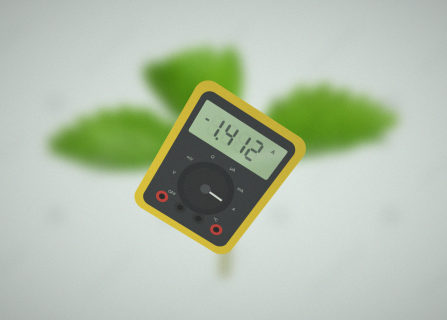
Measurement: -1.412 A
